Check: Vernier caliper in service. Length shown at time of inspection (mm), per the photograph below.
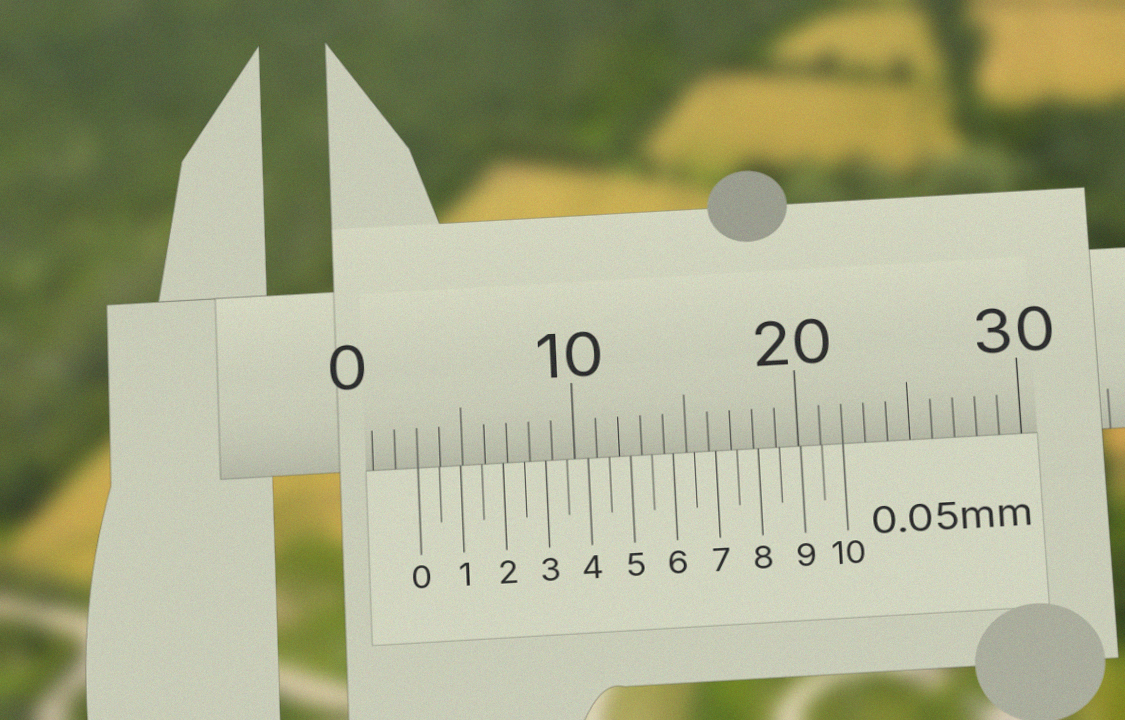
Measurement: 3.0 mm
